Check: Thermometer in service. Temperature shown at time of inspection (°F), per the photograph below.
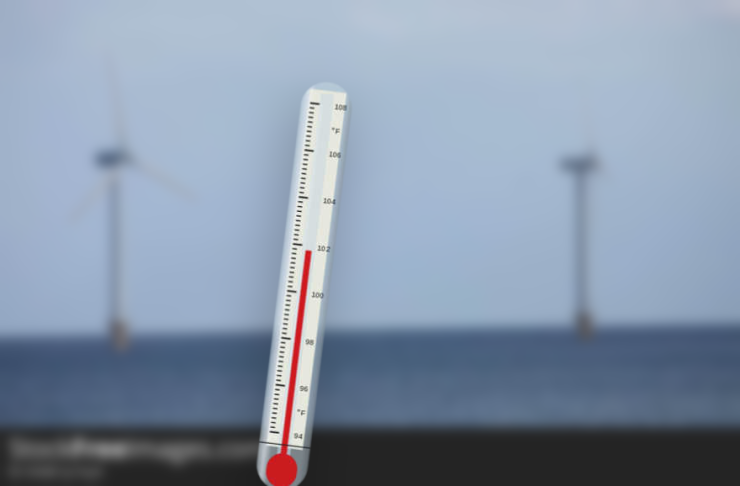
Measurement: 101.8 °F
